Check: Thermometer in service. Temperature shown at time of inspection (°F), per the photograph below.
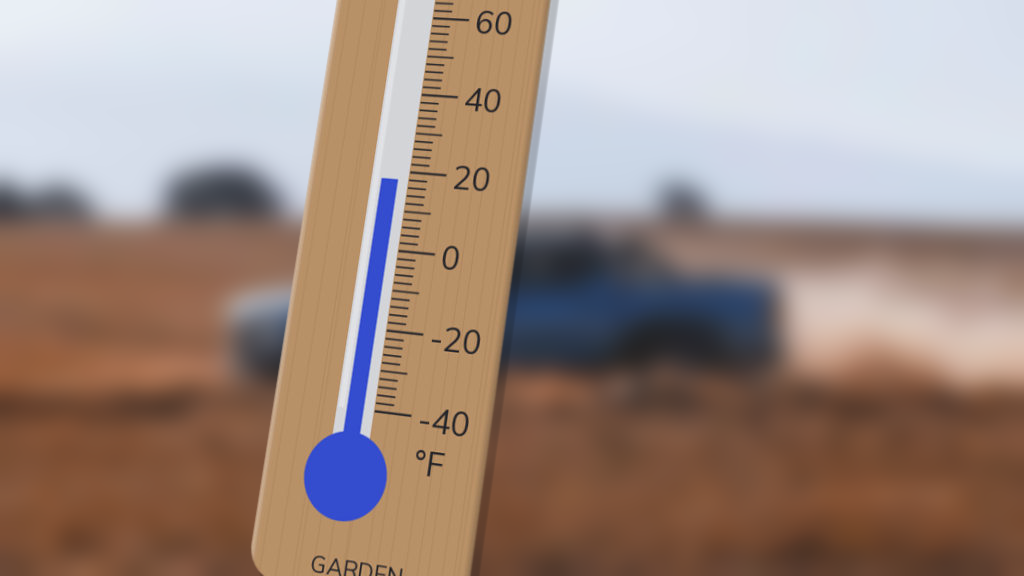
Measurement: 18 °F
